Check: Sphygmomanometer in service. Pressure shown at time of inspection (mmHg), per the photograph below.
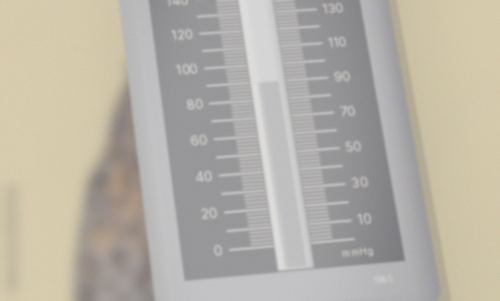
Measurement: 90 mmHg
